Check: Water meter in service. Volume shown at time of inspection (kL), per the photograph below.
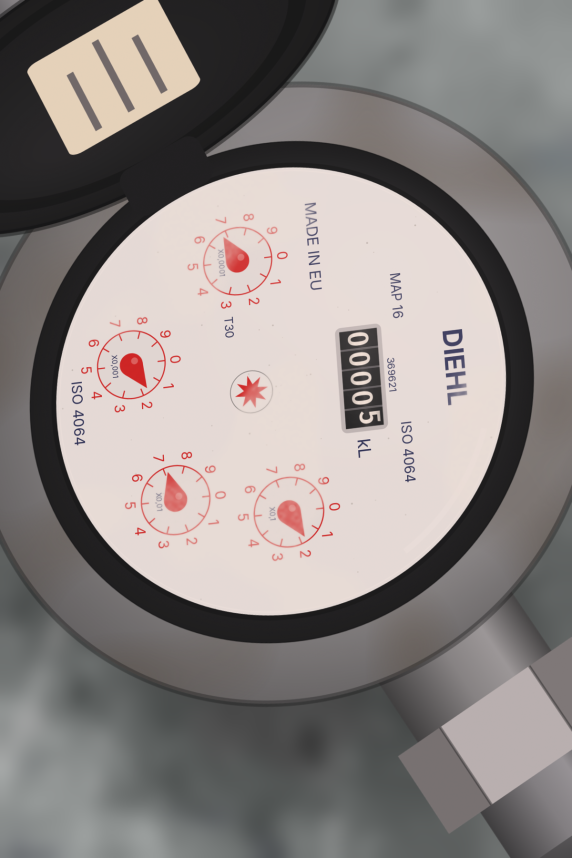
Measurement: 5.1716 kL
